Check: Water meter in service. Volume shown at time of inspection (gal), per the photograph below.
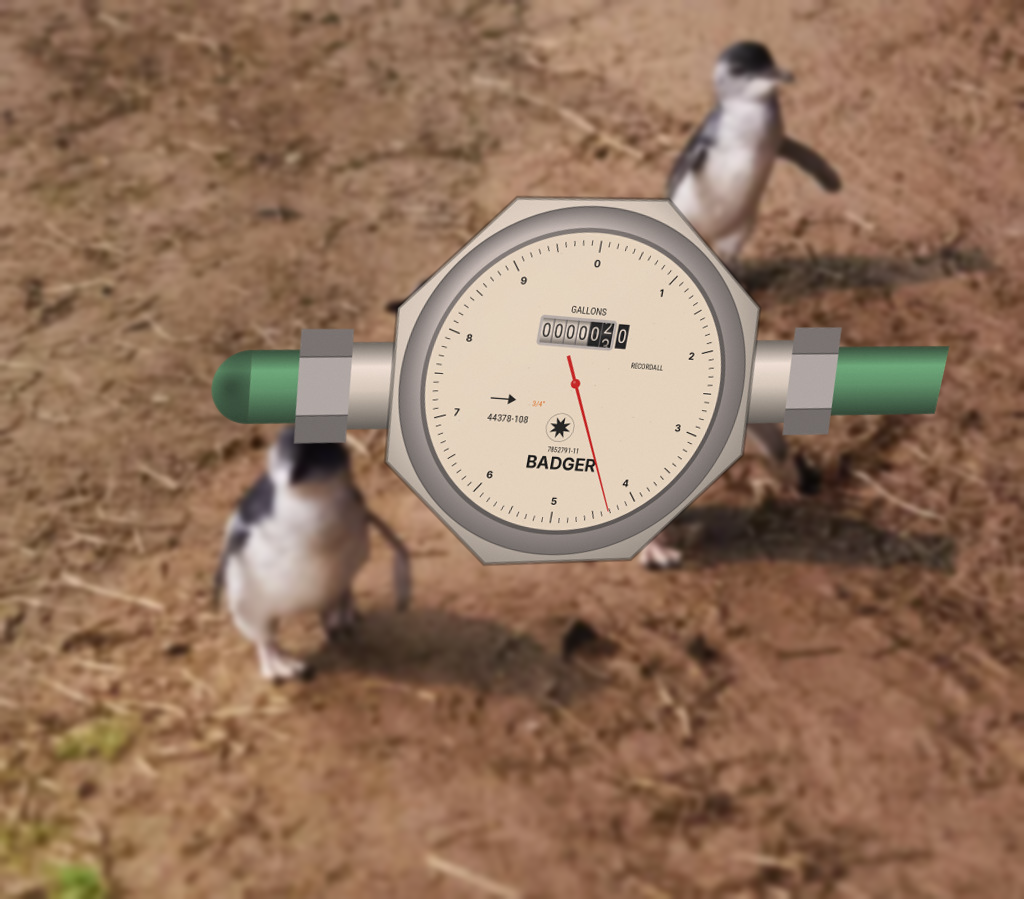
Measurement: 24.3 gal
